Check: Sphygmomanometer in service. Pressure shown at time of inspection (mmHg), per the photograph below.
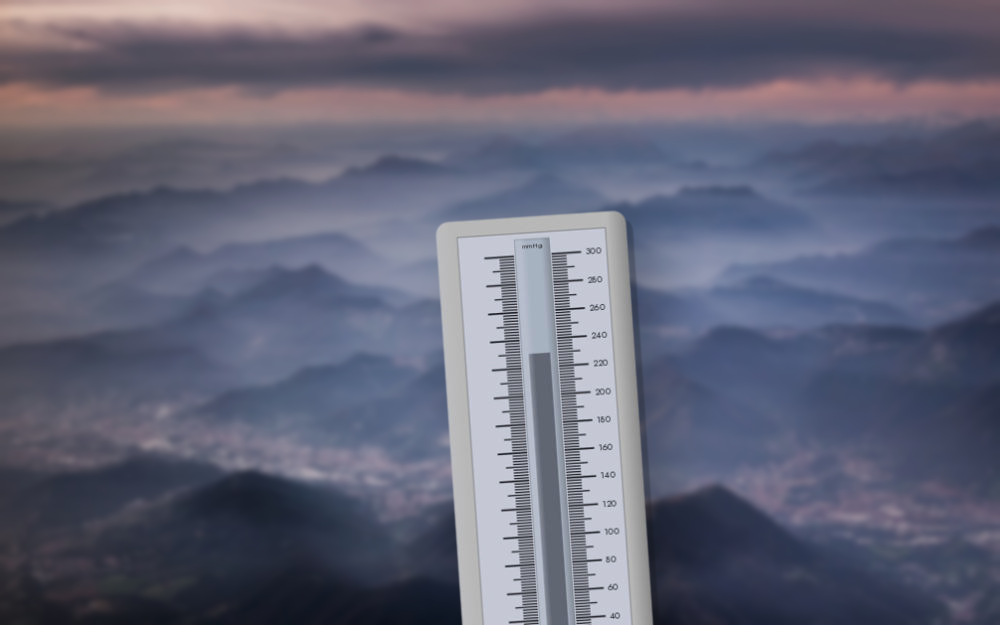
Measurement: 230 mmHg
